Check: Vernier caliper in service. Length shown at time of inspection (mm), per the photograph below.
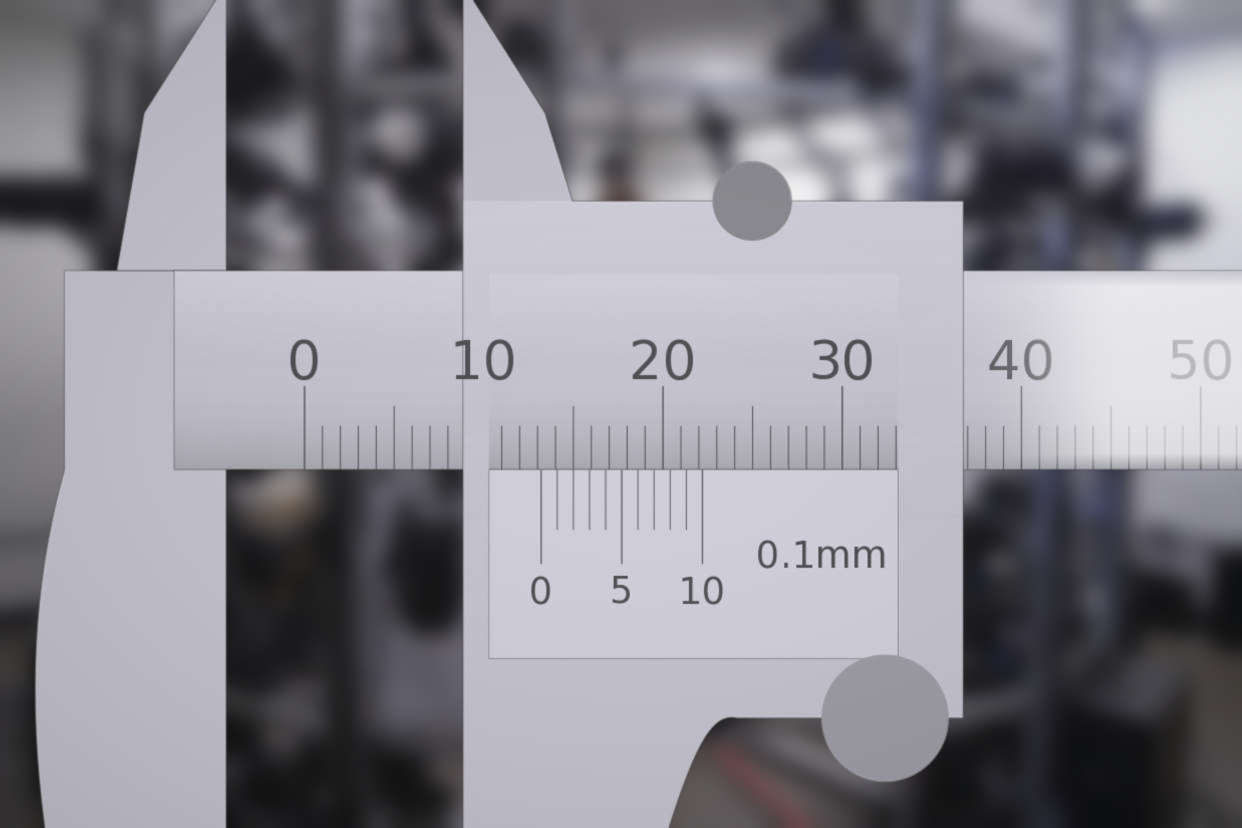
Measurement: 13.2 mm
